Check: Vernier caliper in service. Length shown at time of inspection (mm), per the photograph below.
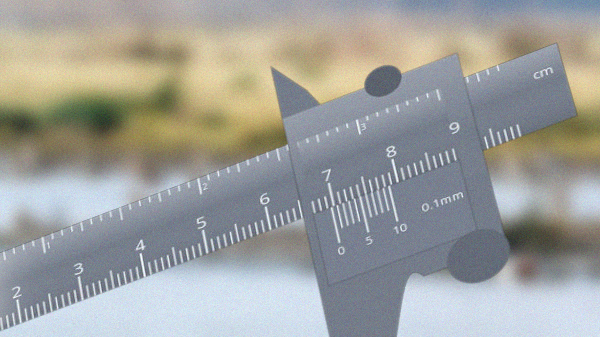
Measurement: 69.6 mm
